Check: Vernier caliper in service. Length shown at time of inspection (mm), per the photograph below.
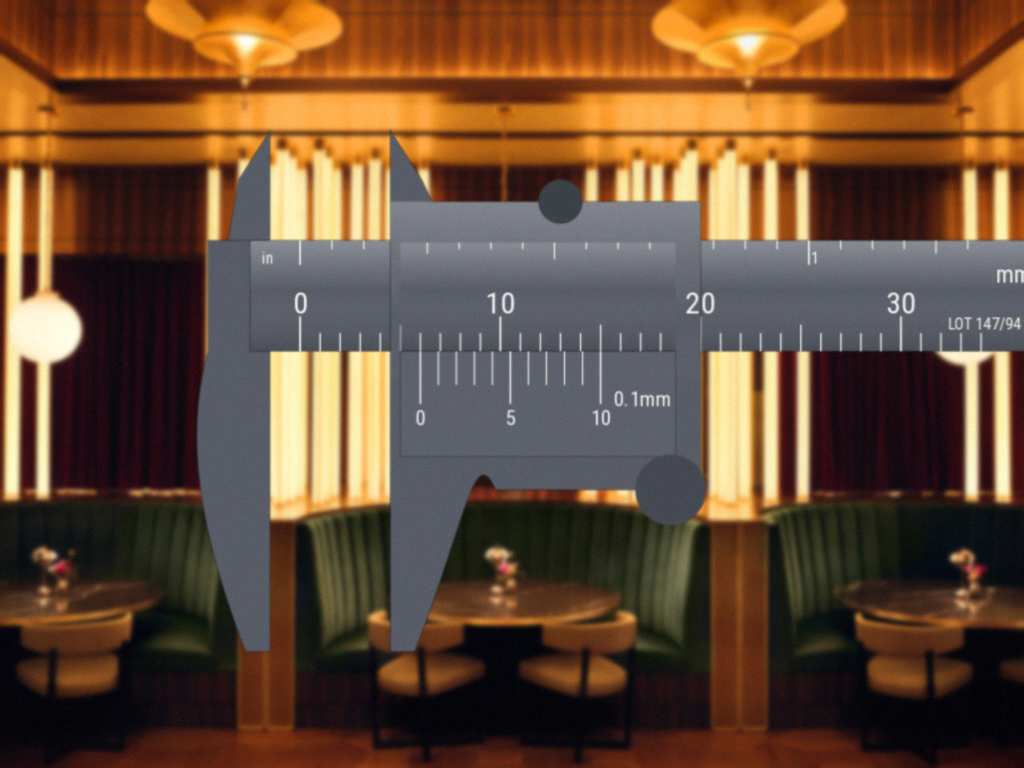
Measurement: 6.0 mm
